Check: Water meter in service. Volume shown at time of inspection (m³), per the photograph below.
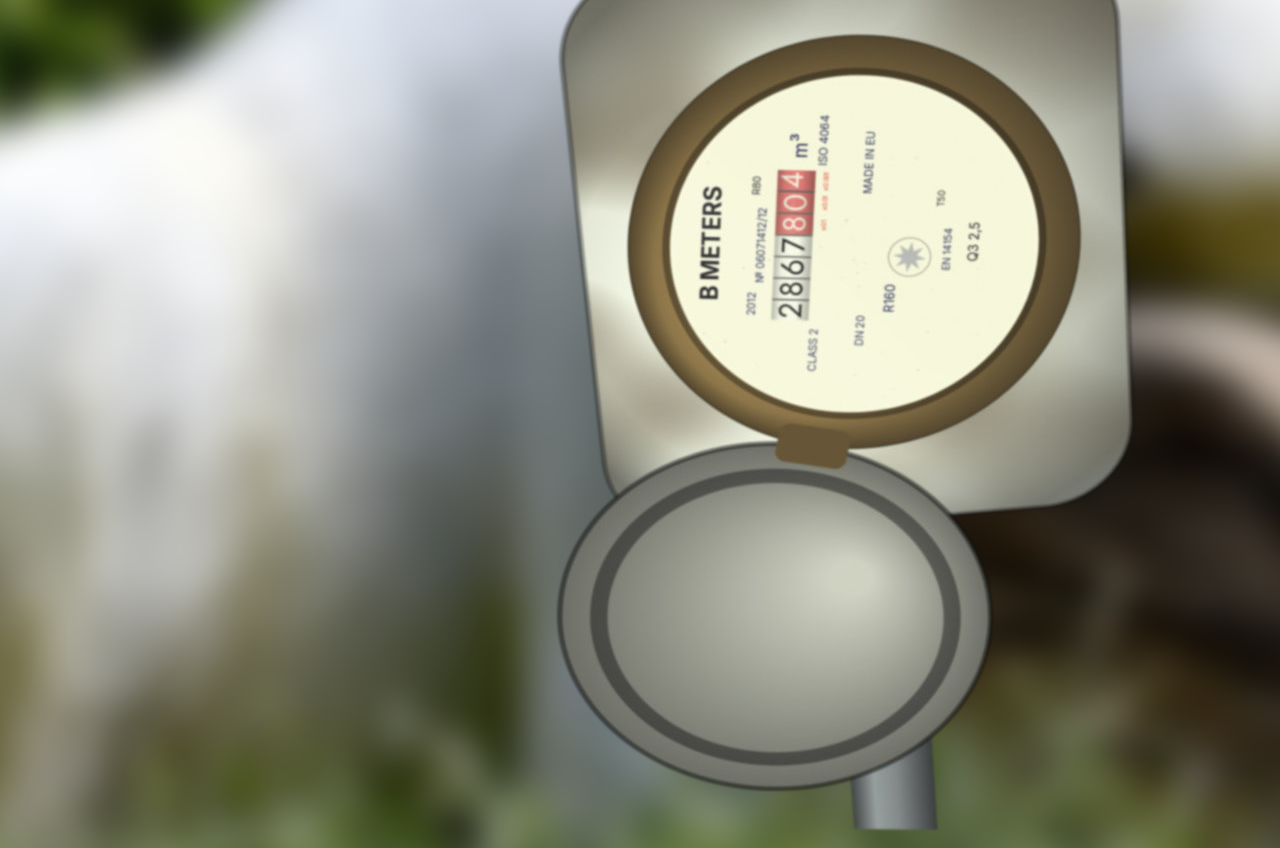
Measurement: 2867.804 m³
